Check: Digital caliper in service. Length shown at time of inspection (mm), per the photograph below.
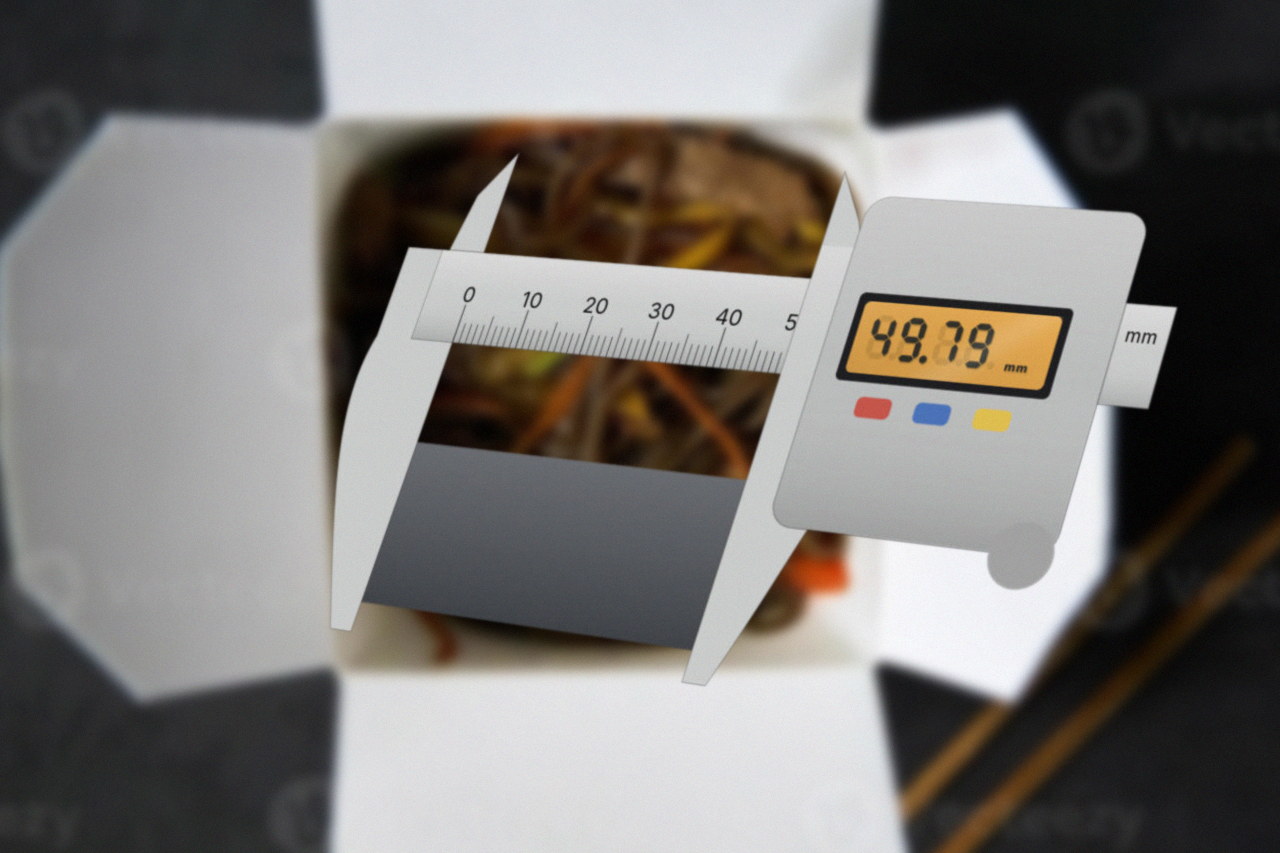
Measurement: 49.79 mm
